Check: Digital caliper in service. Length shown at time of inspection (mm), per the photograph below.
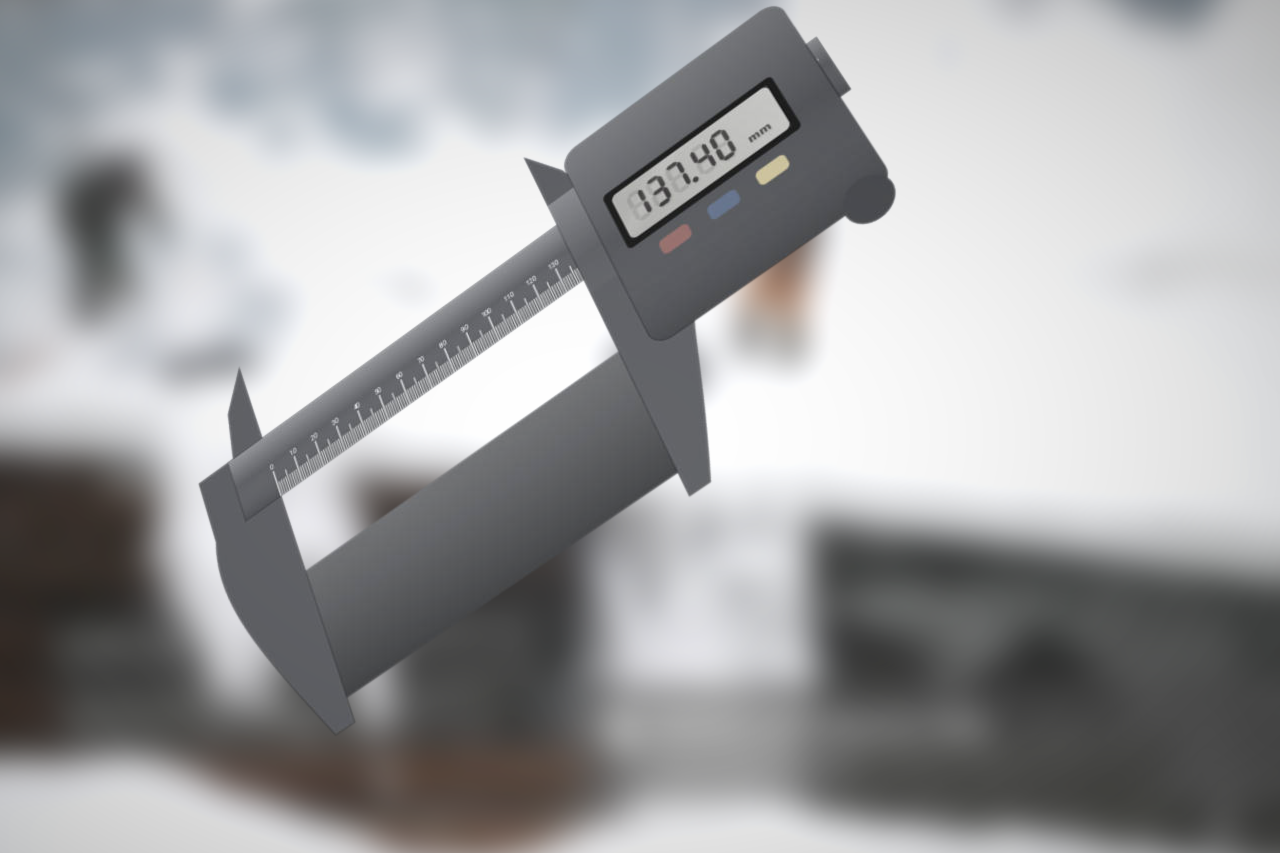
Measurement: 137.40 mm
